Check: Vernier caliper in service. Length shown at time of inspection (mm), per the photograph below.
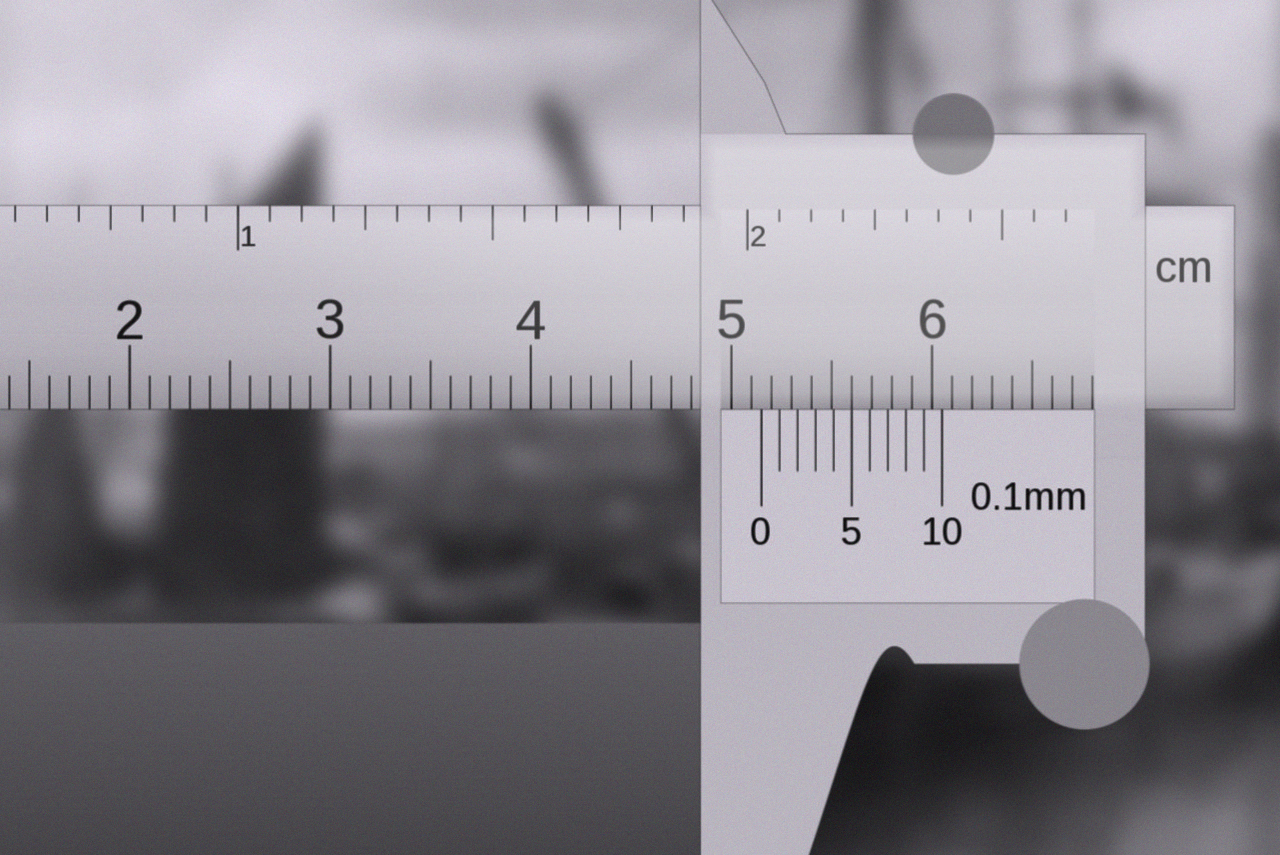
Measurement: 51.5 mm
